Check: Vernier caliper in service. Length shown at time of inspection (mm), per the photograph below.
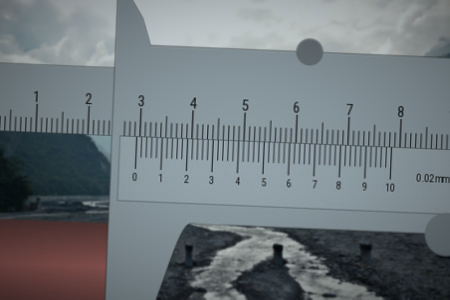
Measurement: 29.4 mm
